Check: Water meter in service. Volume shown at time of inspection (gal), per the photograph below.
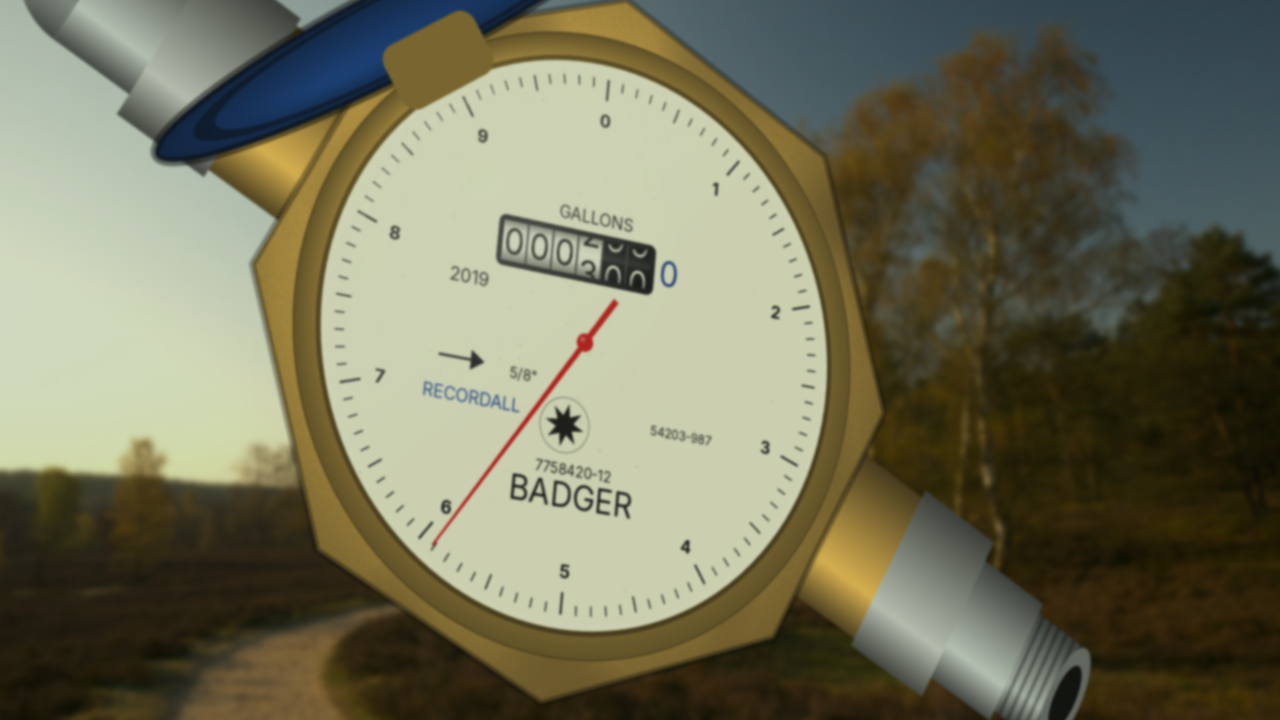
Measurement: 2995.9 gal
